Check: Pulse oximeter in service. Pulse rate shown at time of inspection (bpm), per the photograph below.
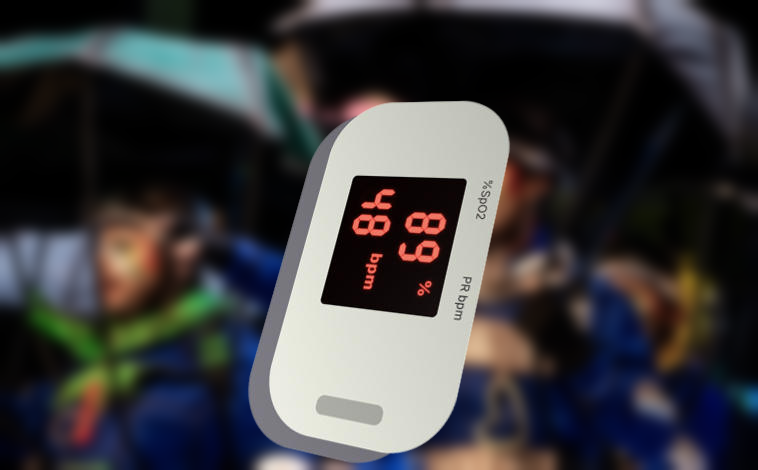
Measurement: 48 bpm
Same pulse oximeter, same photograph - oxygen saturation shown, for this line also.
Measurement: 89 %
